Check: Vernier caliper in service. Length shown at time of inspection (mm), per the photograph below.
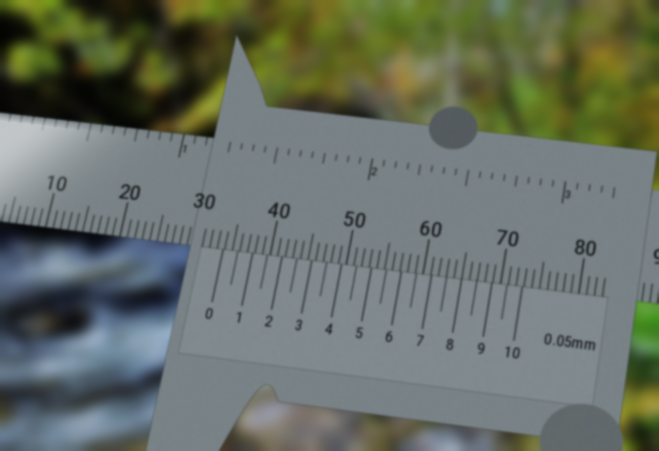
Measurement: 33.8 mm
